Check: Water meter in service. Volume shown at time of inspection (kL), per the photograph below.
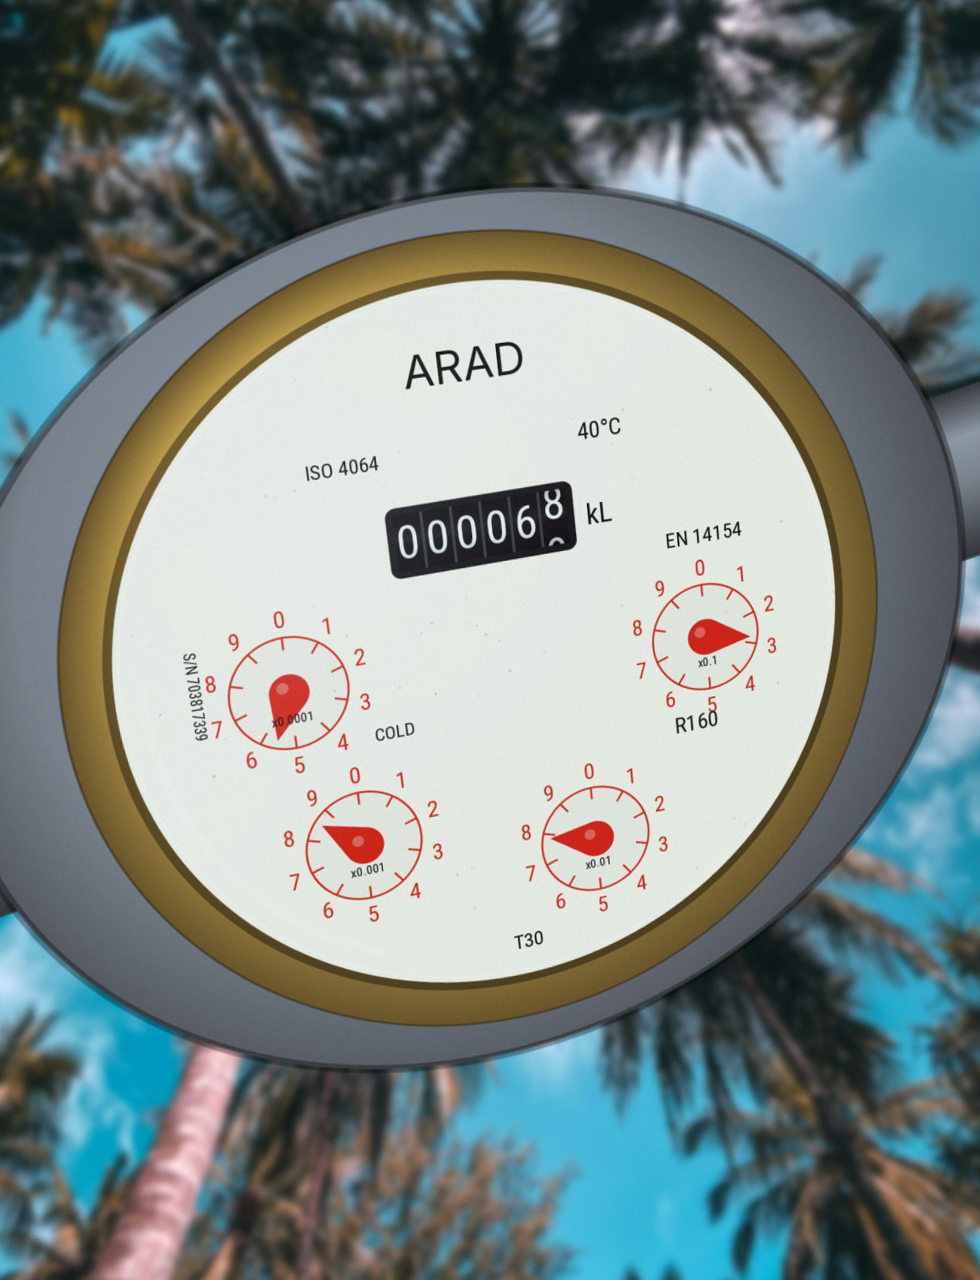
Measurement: 68.2785 kL
